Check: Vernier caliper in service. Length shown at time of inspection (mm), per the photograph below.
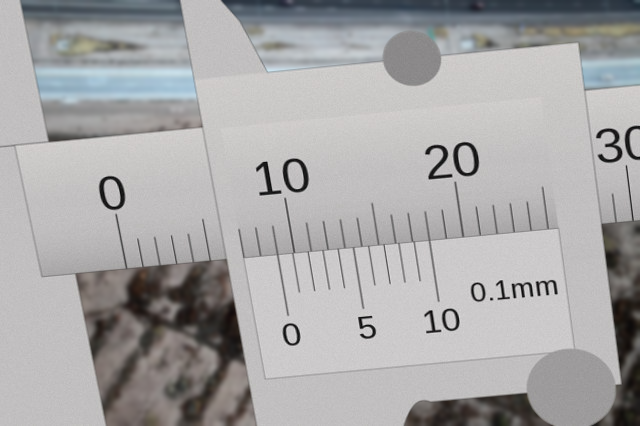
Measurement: 9.0 mm
